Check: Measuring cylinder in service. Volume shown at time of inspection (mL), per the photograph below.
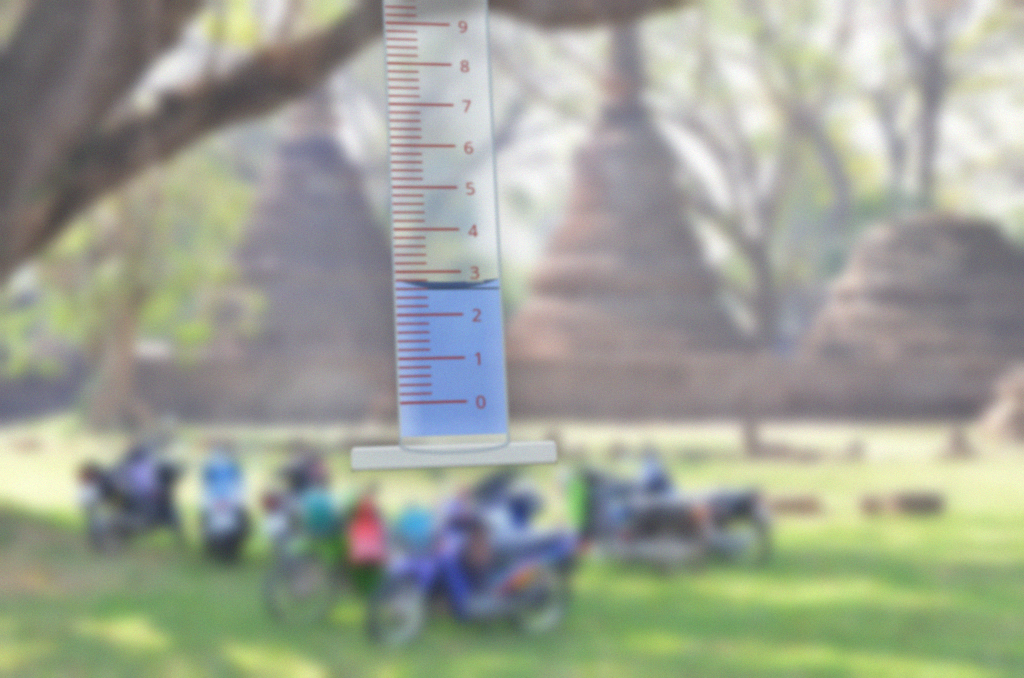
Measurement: 2.6 mL
